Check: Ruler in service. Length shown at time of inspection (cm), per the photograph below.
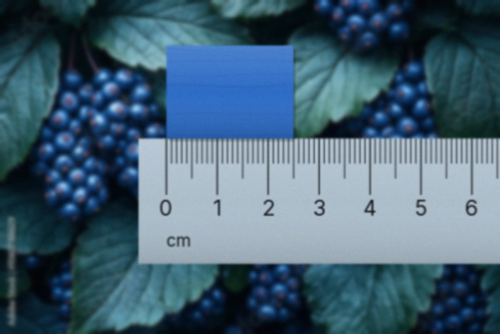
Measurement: 2.5 cm
